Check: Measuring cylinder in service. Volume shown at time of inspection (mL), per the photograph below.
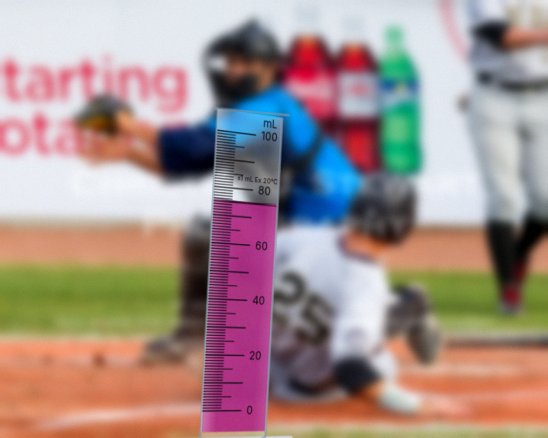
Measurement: 75 mL
